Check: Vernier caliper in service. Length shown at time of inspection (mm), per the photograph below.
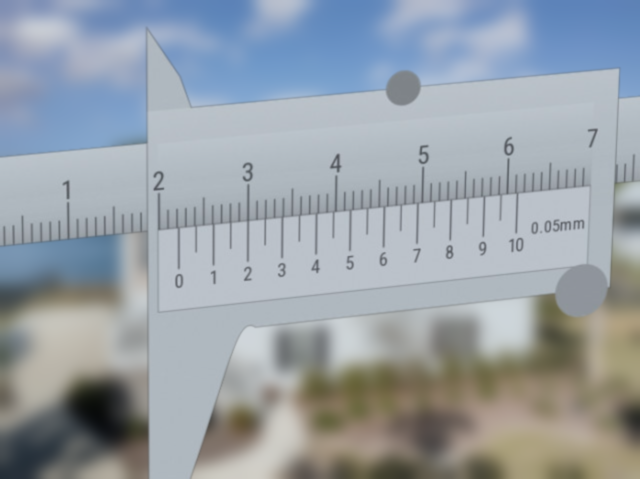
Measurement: 22.2 mm
